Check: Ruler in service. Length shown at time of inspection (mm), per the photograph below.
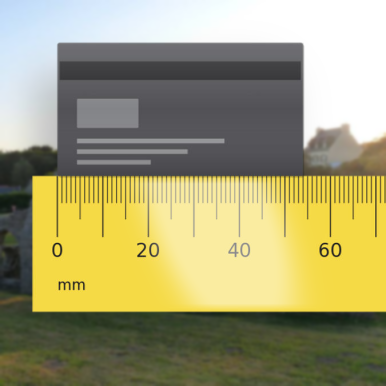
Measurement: 54 mm
